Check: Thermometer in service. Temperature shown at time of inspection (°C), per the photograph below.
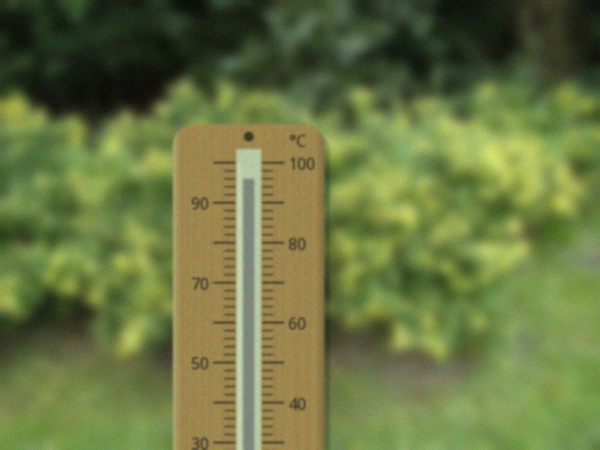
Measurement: 96 °C
